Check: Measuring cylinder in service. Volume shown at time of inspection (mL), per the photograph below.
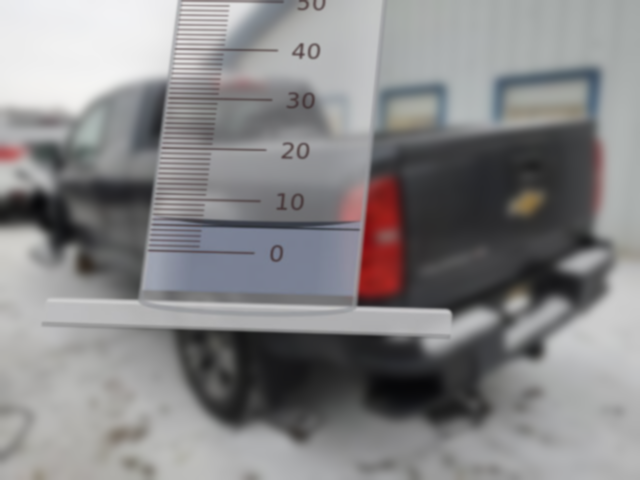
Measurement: 5 mL
